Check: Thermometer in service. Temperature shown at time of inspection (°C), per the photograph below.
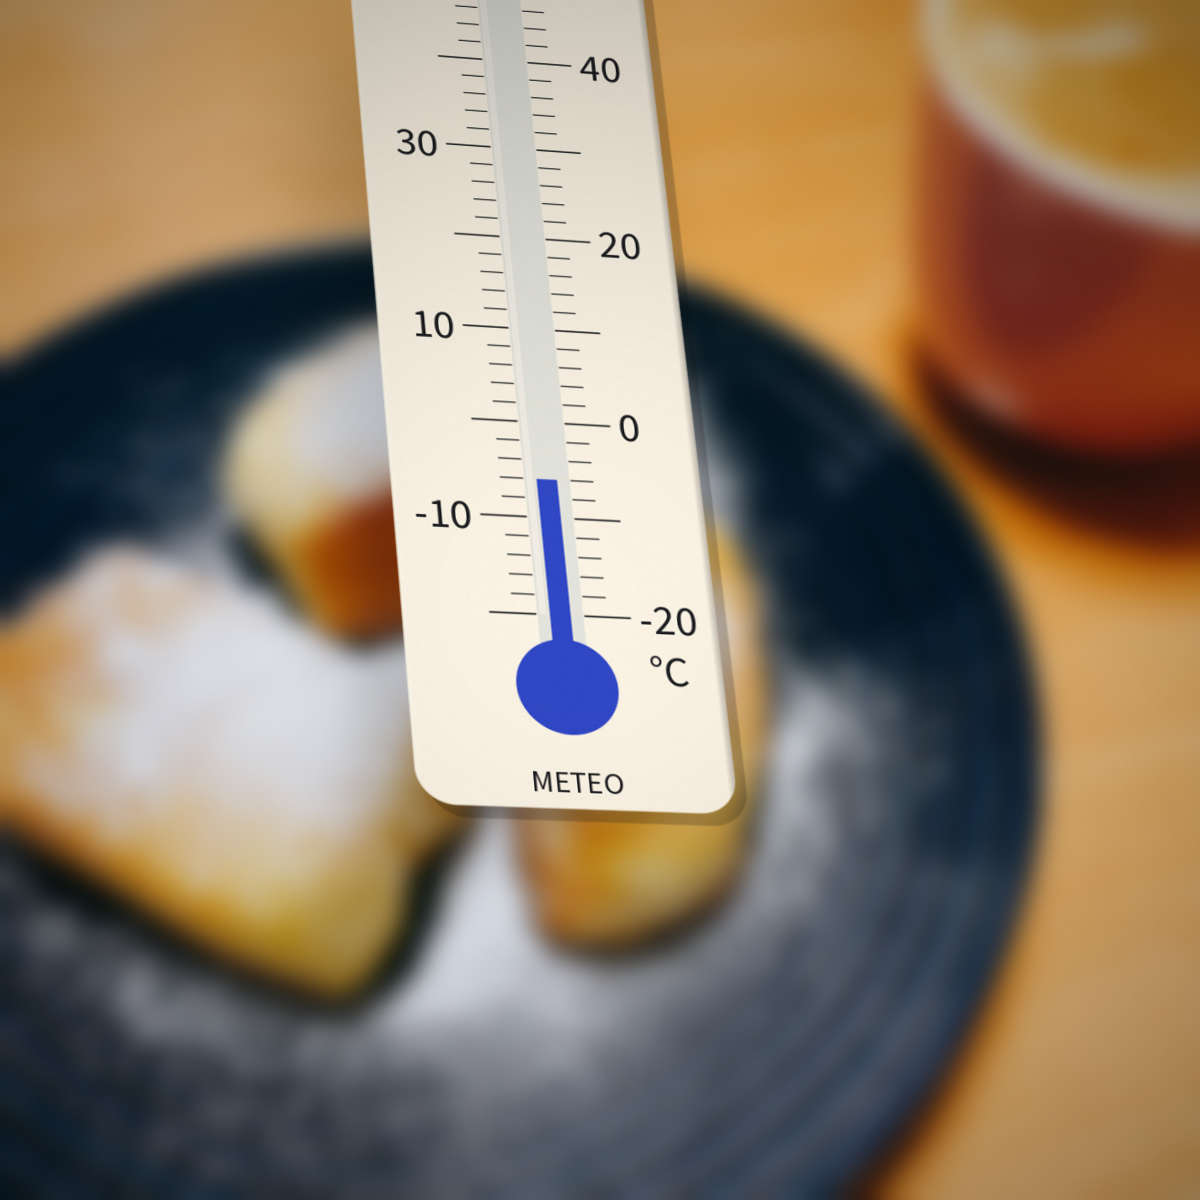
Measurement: -6 °C
